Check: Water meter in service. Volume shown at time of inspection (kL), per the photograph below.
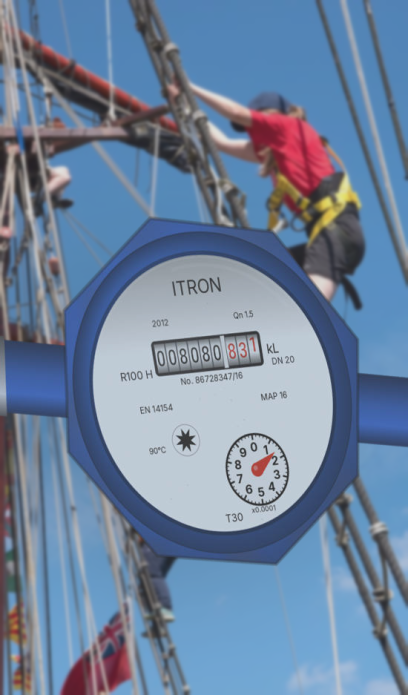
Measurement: 8080.8311 kL
